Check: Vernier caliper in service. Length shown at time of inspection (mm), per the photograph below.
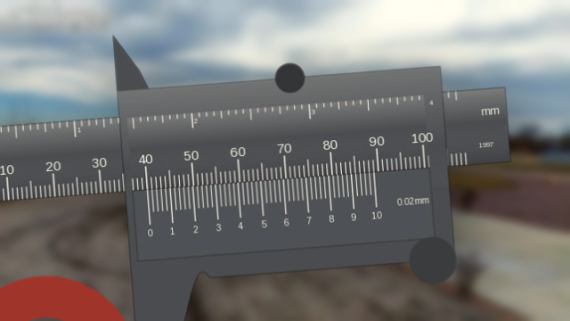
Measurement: 40.0 mm
